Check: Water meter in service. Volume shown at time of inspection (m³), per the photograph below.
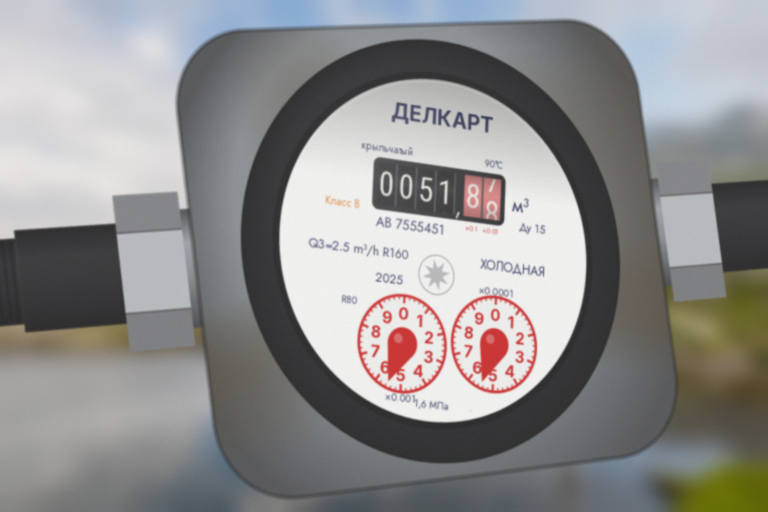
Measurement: 51.8755 m³
